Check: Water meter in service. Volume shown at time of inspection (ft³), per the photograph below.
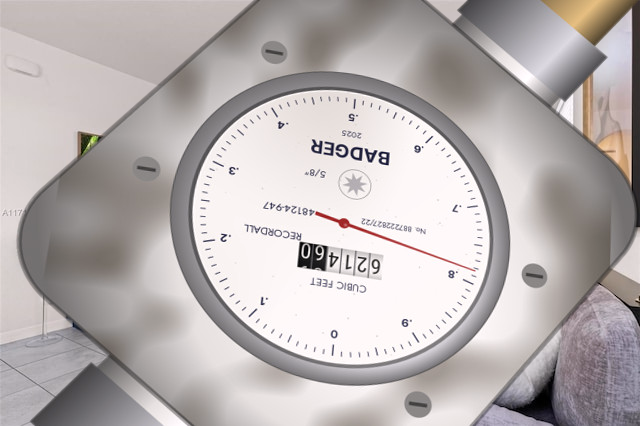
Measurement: 621459.78 ft³
